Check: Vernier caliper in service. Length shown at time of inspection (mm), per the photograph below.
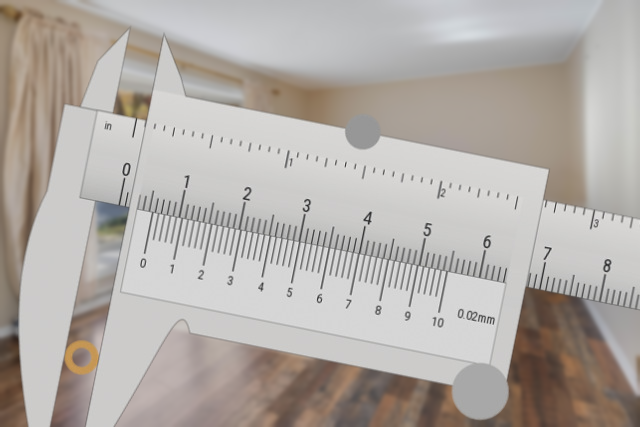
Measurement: 5.6 mm
